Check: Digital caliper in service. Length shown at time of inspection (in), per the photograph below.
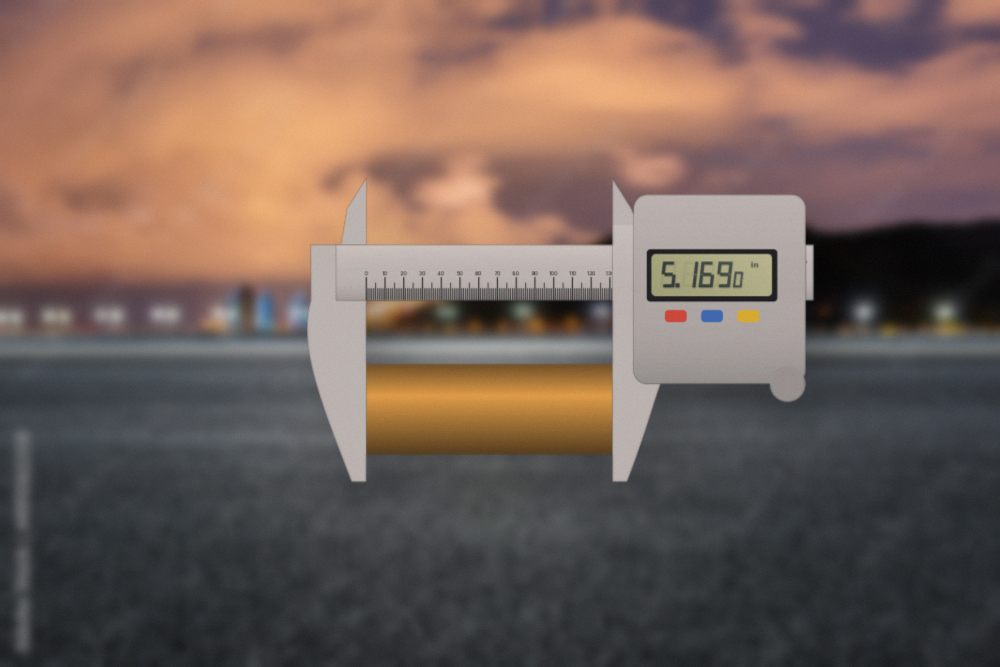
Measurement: 5.1690 in
